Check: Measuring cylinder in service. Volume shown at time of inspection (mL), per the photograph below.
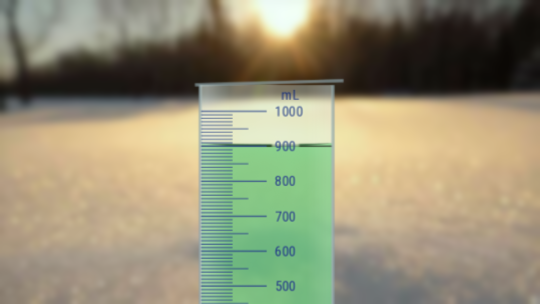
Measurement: 900 mL
